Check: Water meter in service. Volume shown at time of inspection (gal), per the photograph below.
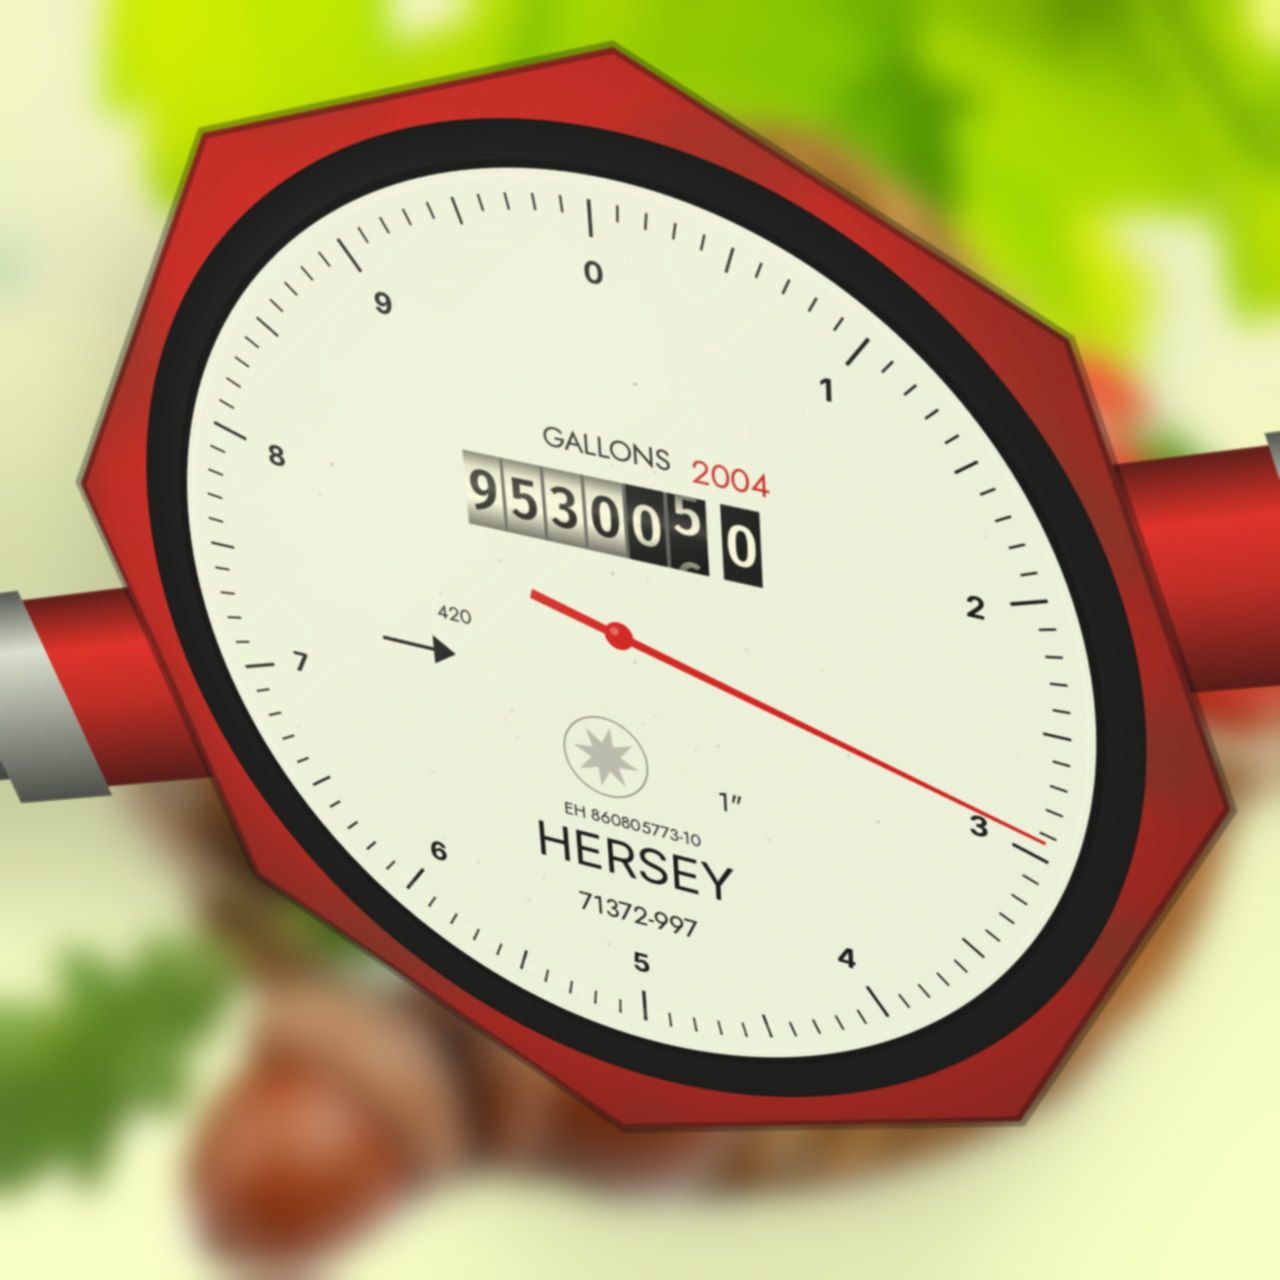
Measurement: 9530052.9 gal
